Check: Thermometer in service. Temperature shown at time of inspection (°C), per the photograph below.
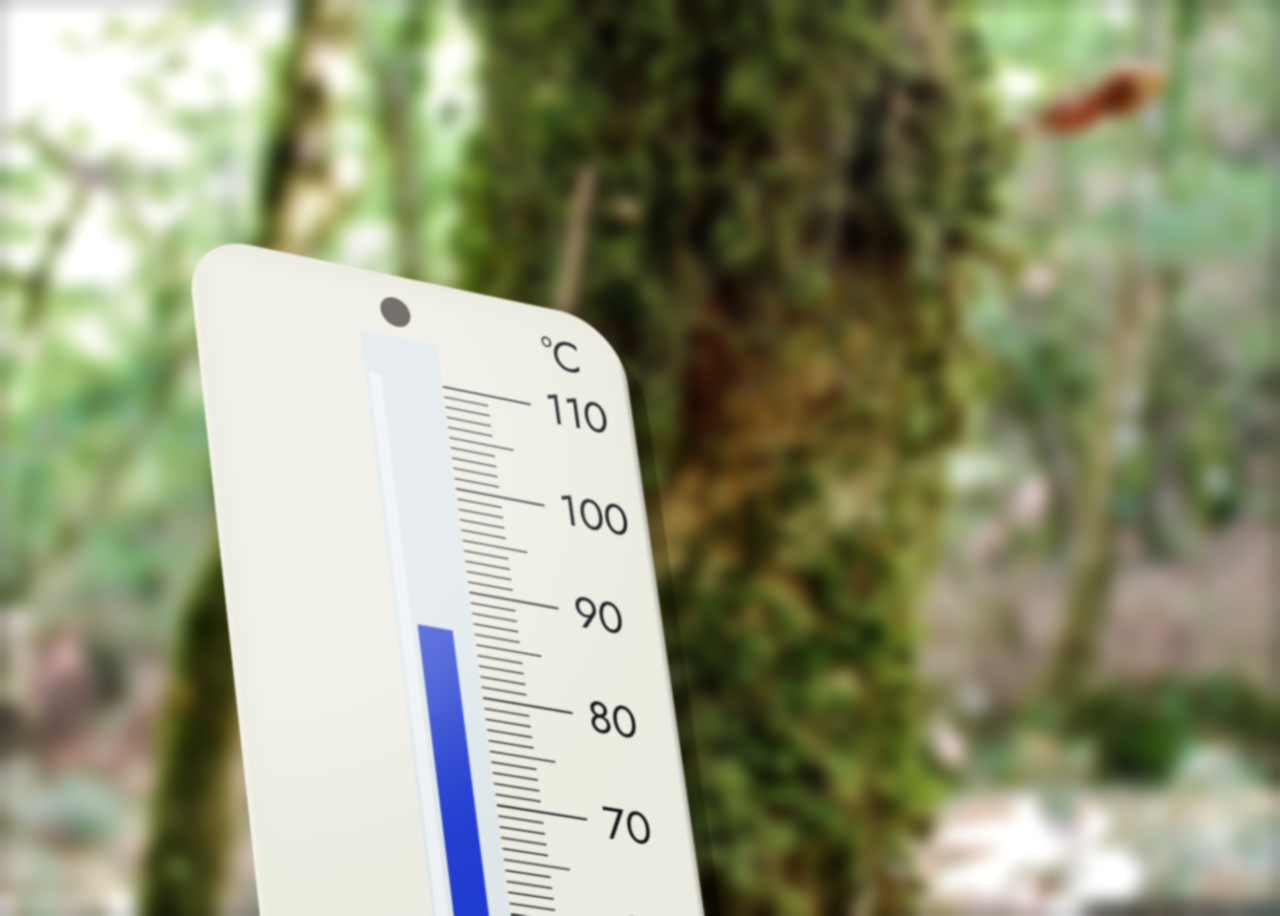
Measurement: 86 °C
